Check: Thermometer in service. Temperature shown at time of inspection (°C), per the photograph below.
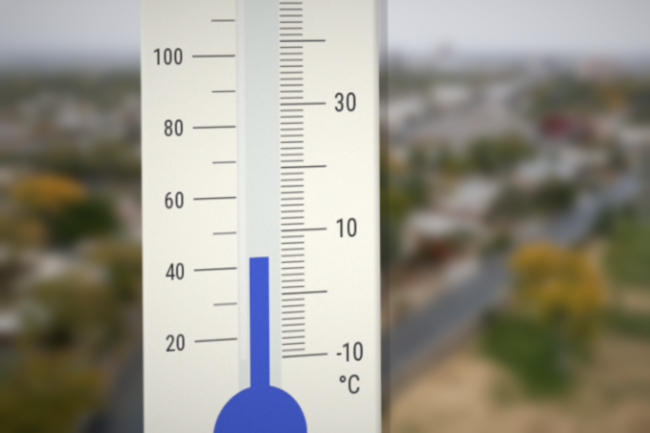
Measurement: 6 °C
